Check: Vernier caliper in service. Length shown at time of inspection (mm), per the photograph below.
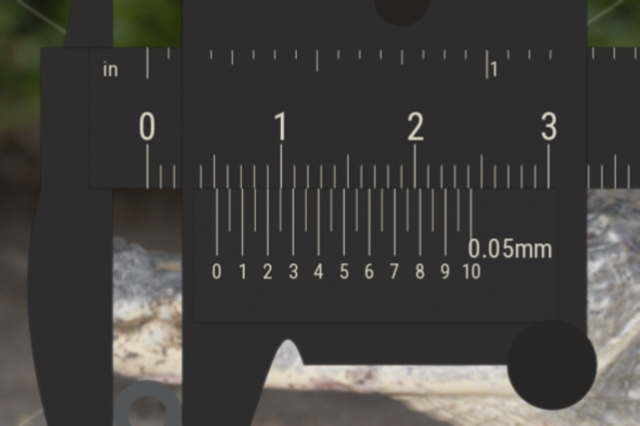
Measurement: 5.2 mm
